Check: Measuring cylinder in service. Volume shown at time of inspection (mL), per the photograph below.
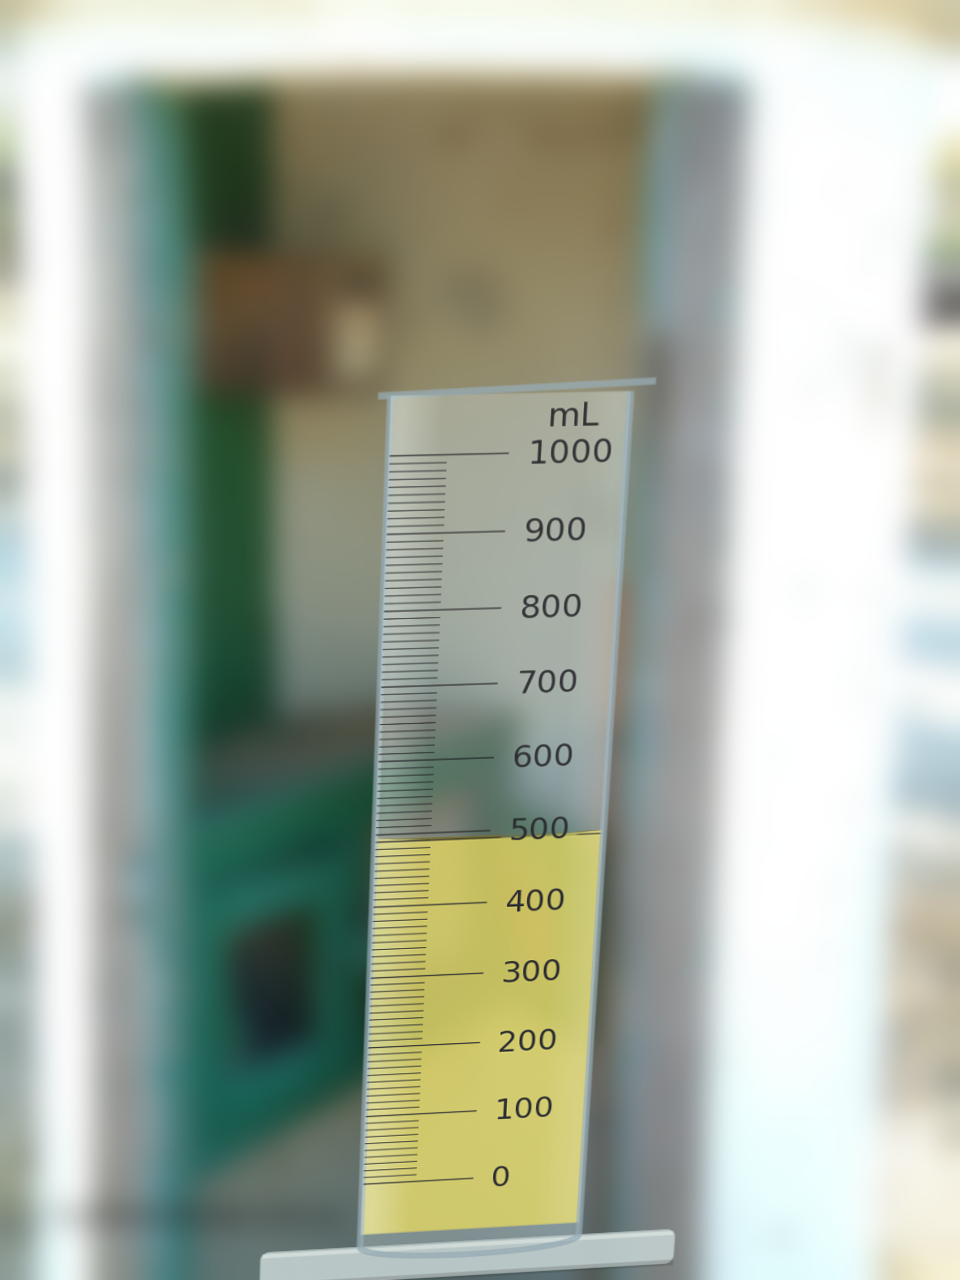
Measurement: 490 mL
